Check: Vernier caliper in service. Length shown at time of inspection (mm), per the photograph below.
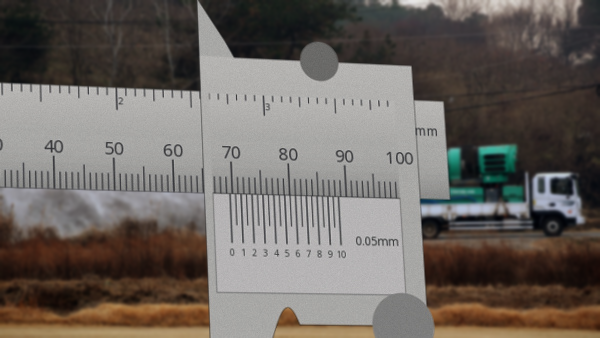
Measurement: 69.6 mm
